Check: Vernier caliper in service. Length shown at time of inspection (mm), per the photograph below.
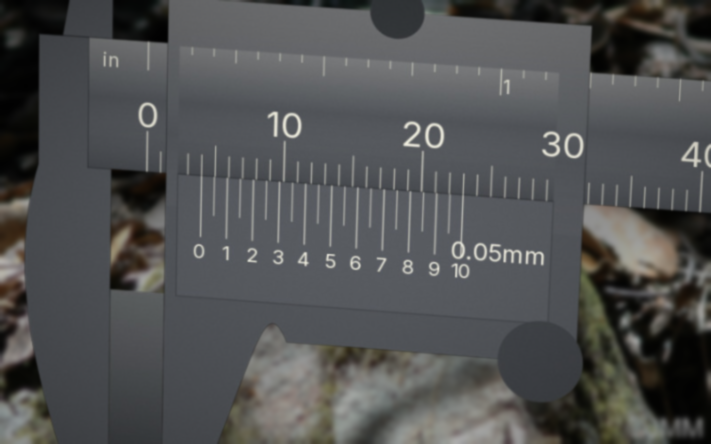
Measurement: 4.0 mm
